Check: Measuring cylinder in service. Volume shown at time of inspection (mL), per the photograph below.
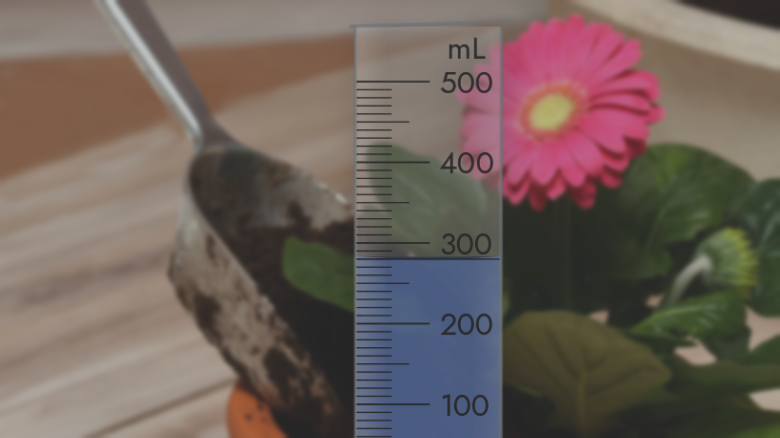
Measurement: 280 mL
